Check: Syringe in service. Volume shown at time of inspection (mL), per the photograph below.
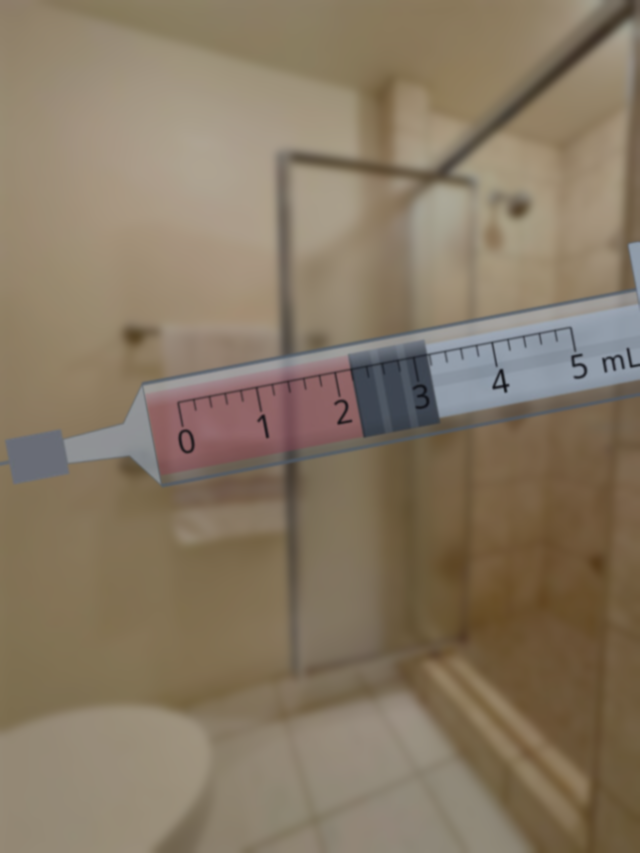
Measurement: 2.2 mL
